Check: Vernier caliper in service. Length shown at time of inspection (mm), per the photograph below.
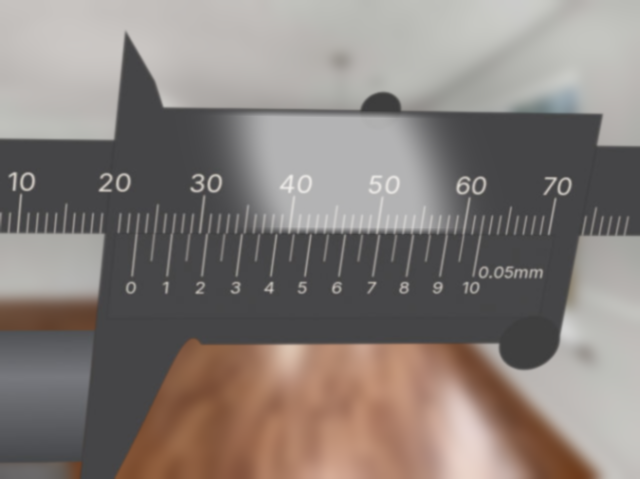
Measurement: 23.0 mm
